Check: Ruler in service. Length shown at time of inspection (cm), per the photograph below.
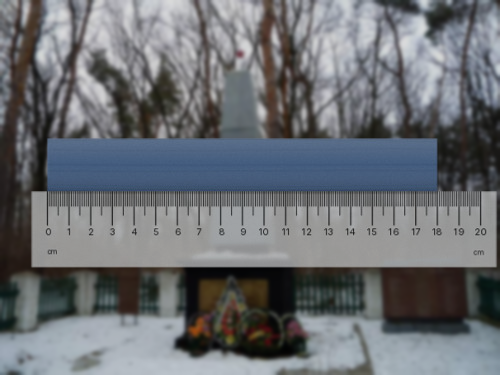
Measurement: 18 cm
